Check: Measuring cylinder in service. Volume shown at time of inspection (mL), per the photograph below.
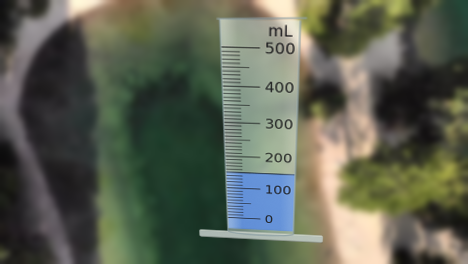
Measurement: 150 mL
